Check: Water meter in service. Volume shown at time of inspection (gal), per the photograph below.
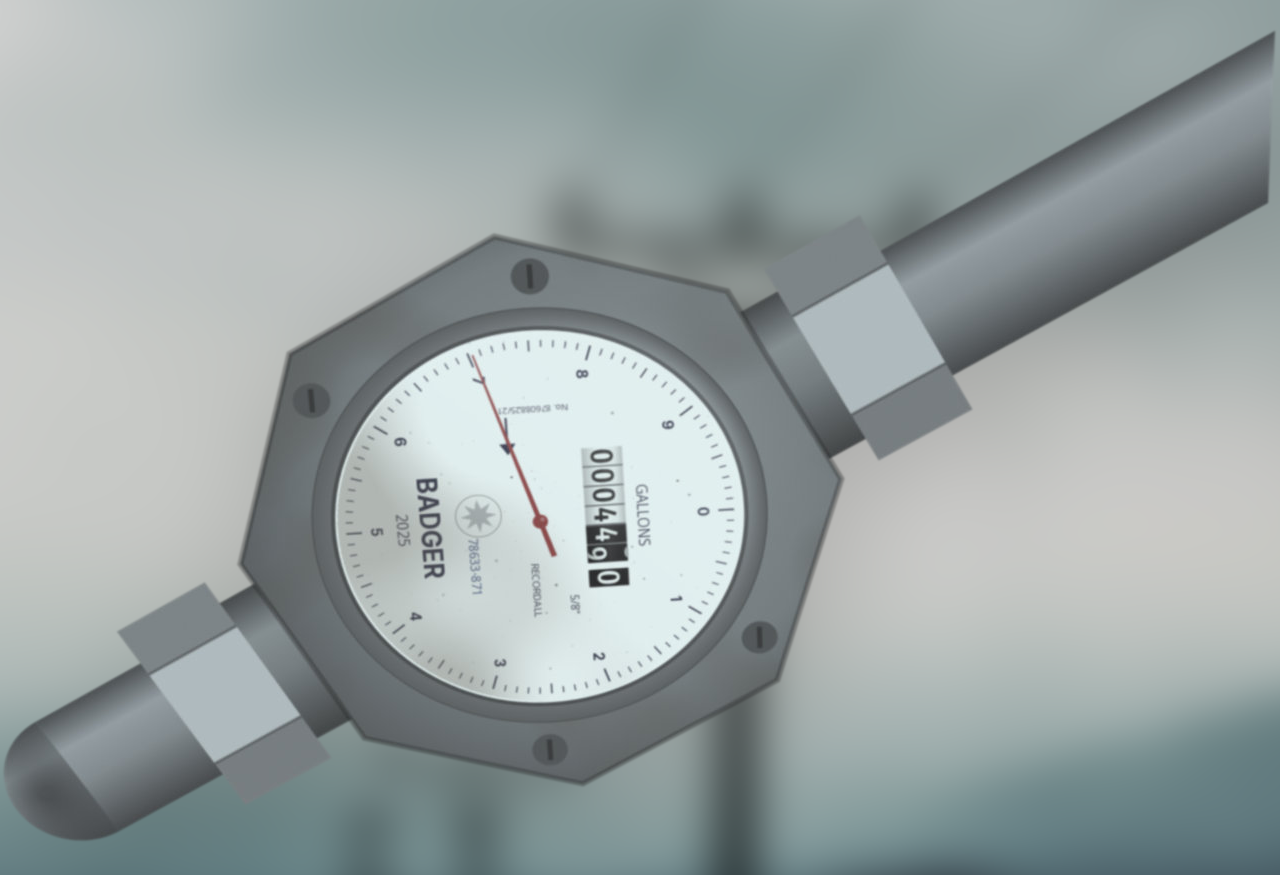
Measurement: 4487.0 gal
